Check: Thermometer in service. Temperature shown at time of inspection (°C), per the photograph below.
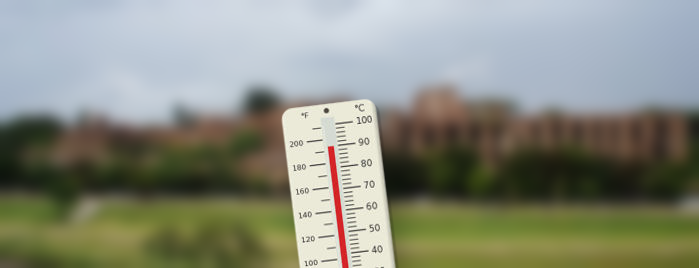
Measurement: 90 °C
